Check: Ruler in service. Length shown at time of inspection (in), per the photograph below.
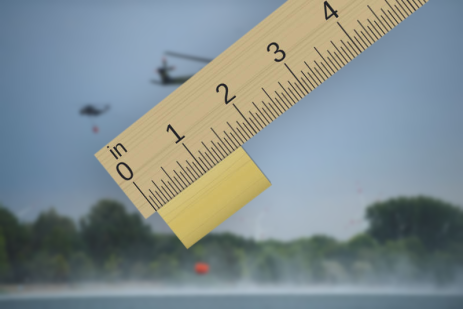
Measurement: 1.6875 in
